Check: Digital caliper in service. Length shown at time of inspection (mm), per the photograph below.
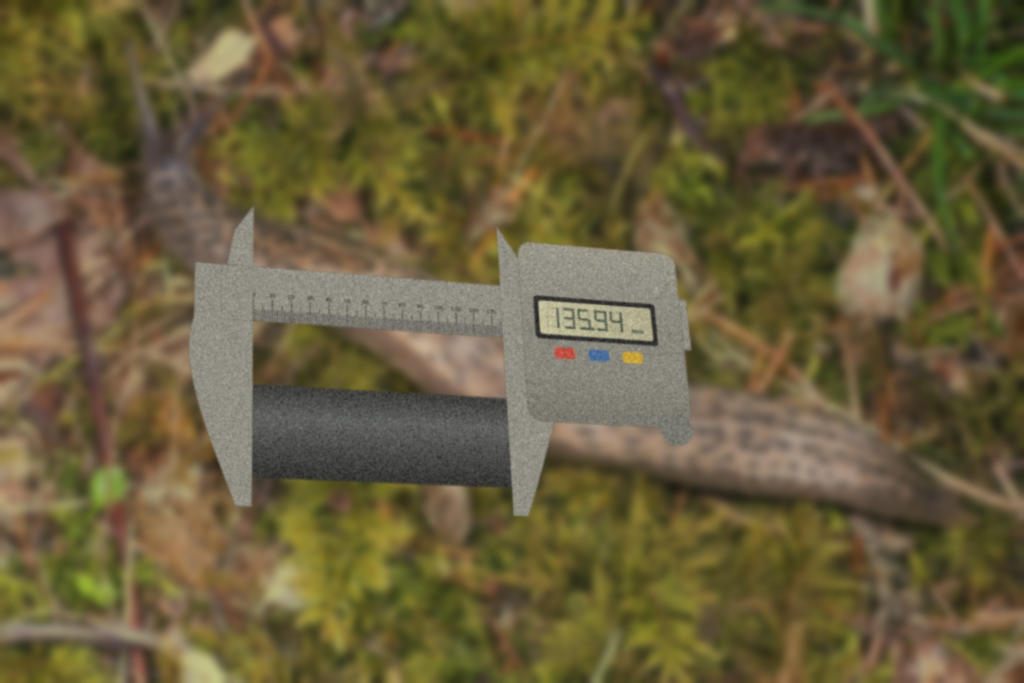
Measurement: 135.94 mm
